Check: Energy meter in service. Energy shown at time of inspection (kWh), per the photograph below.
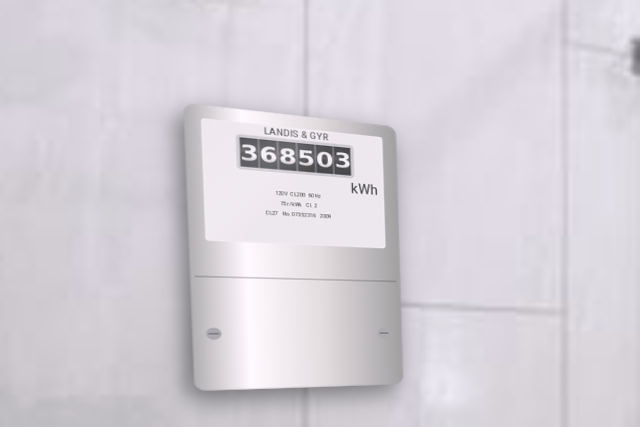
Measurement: 368503 kWh
